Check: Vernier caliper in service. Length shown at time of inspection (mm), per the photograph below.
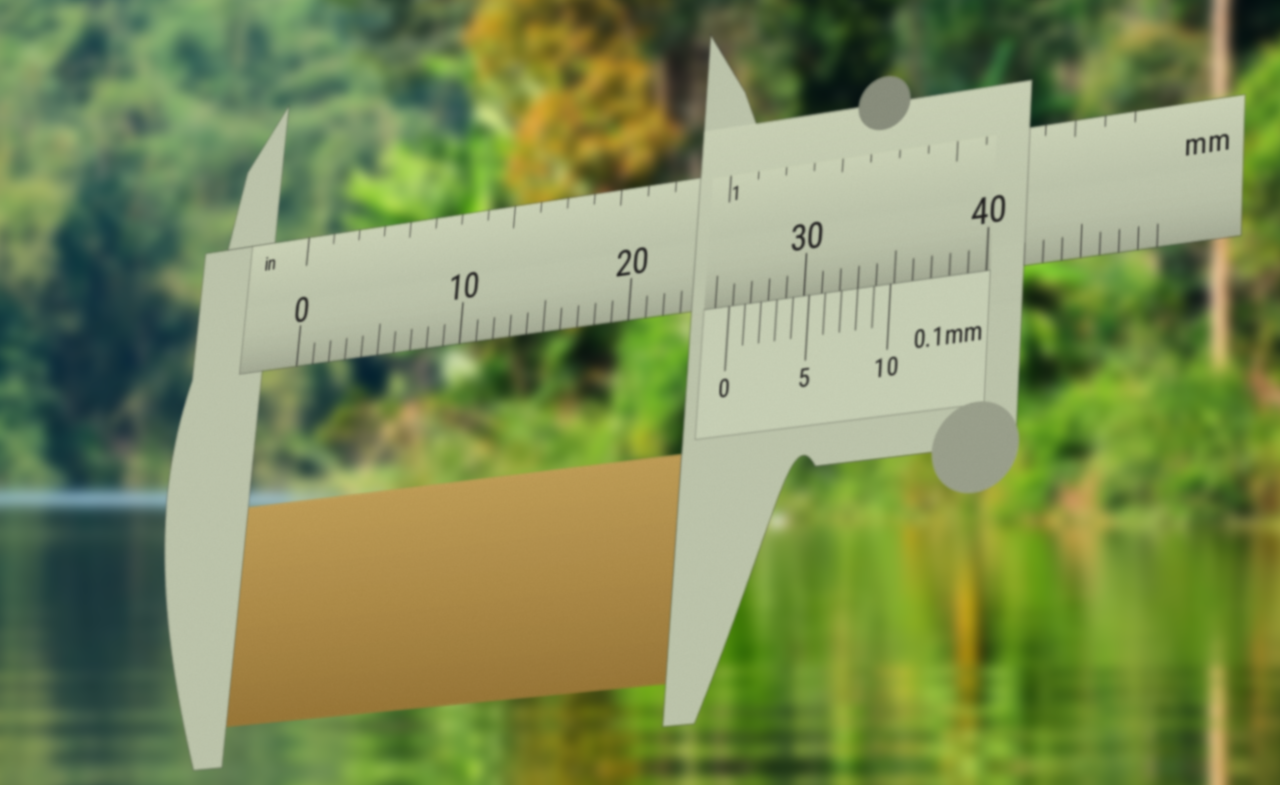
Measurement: 25.8 mm
